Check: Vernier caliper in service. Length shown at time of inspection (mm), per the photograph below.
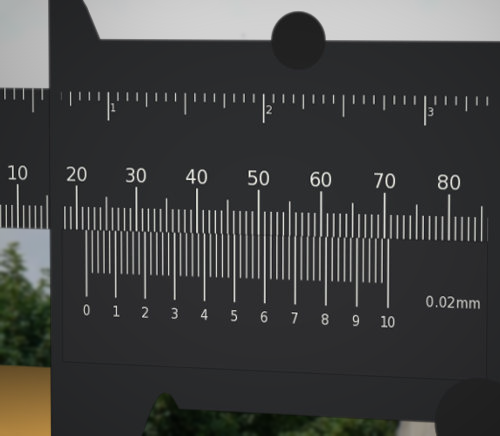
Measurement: 21.6 mm
